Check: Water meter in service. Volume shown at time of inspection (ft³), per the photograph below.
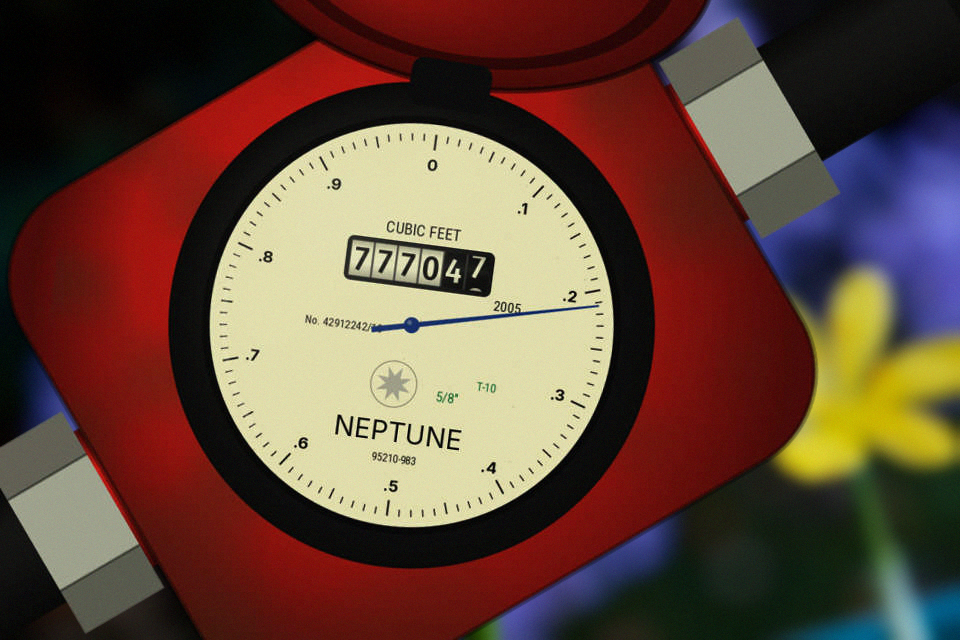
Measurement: 777047.21 ft³
